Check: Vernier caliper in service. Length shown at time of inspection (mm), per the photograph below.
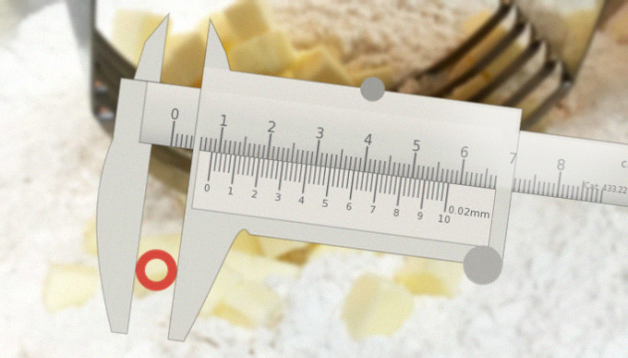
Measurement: 8.5 mm
